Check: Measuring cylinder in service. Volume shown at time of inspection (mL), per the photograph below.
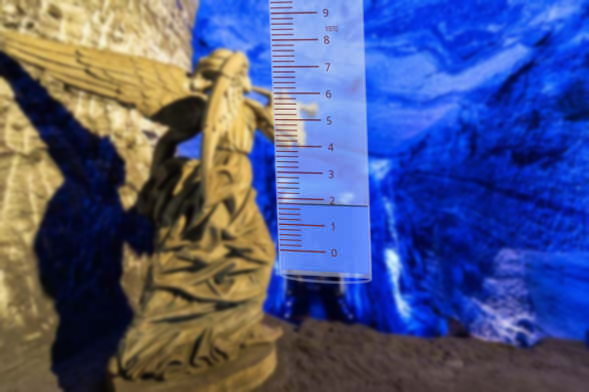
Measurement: 1.8 mL
